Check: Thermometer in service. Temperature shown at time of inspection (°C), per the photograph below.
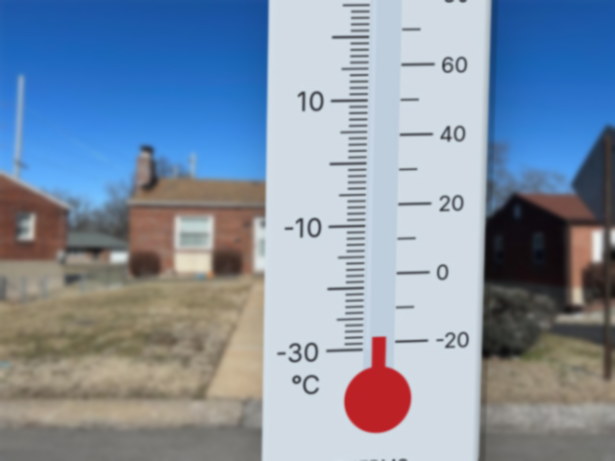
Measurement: -28 °C
